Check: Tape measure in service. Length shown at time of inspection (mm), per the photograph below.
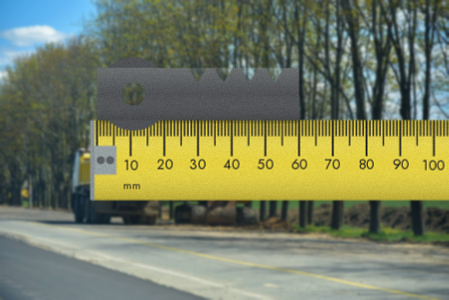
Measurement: 60 mm
